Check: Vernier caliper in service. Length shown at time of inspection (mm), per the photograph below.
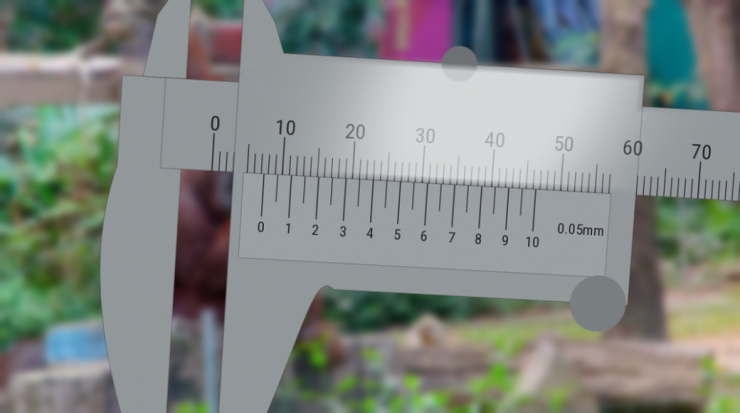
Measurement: 7.4 mm
